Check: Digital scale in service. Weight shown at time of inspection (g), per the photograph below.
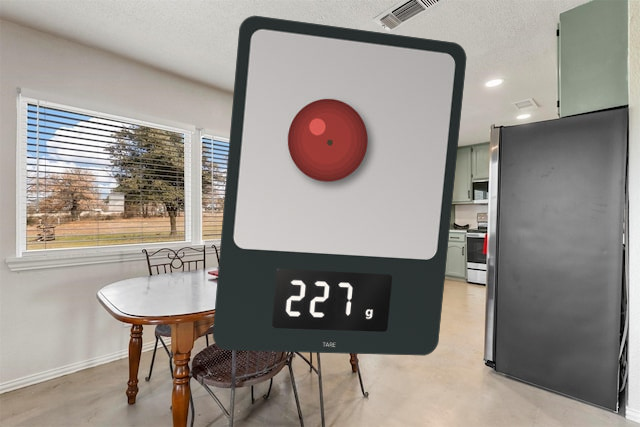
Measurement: 227 g
